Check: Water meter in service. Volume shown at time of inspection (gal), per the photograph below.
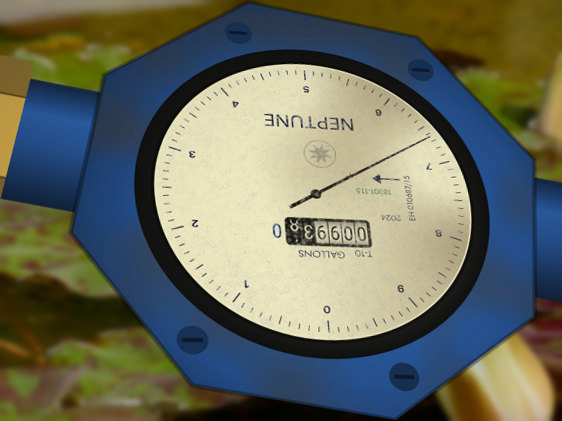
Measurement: 99376.6 gal
